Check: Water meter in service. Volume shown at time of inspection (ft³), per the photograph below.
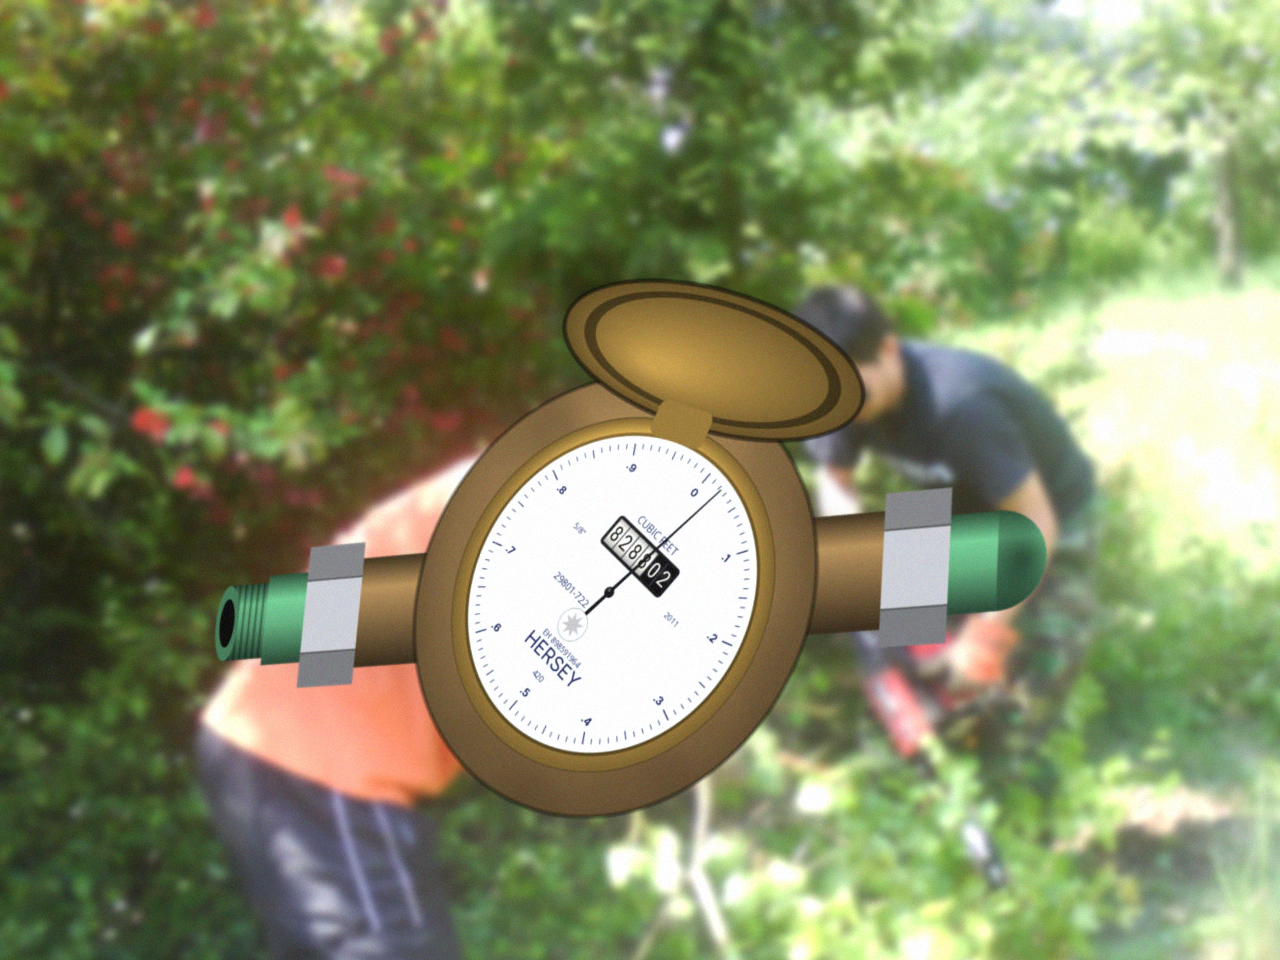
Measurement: 828802.02 ft³
